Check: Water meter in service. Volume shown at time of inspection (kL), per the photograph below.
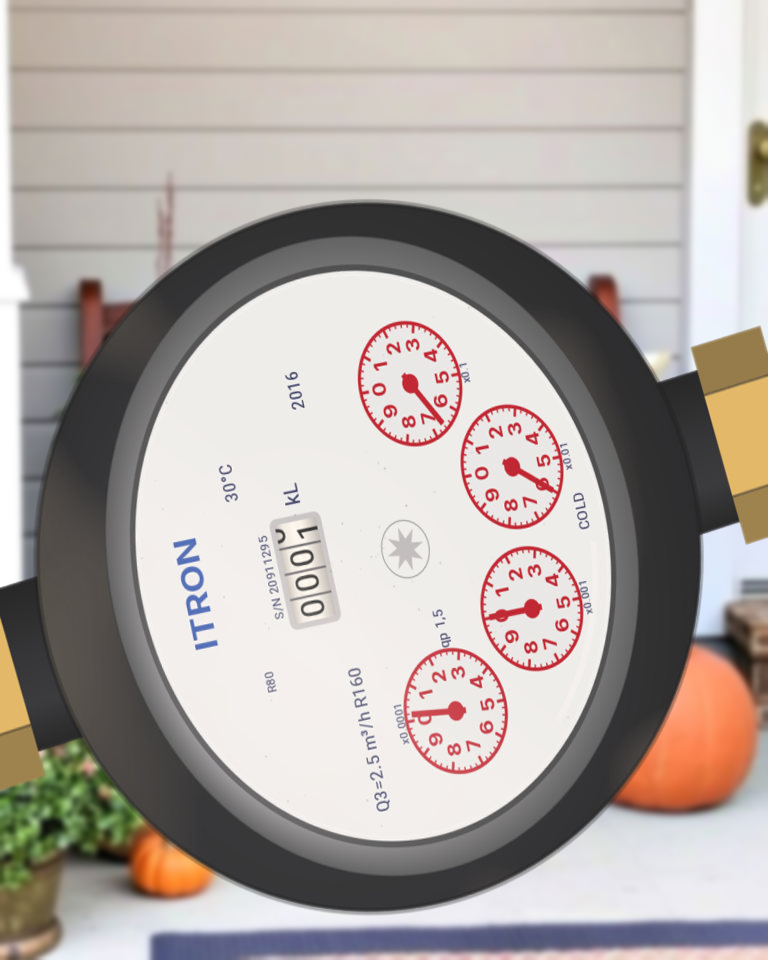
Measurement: 0.6600 kL
